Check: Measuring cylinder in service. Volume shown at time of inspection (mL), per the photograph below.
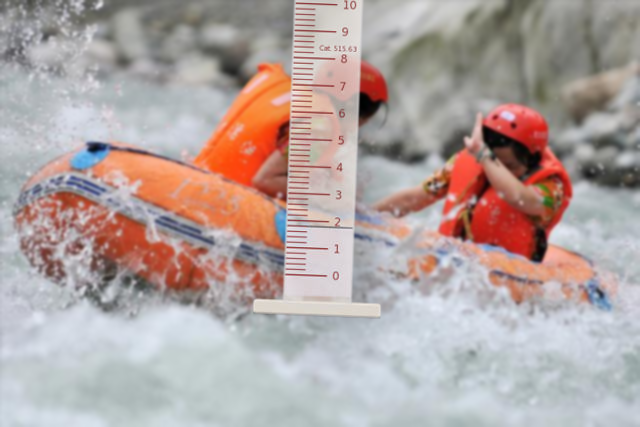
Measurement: 1.8 mL
